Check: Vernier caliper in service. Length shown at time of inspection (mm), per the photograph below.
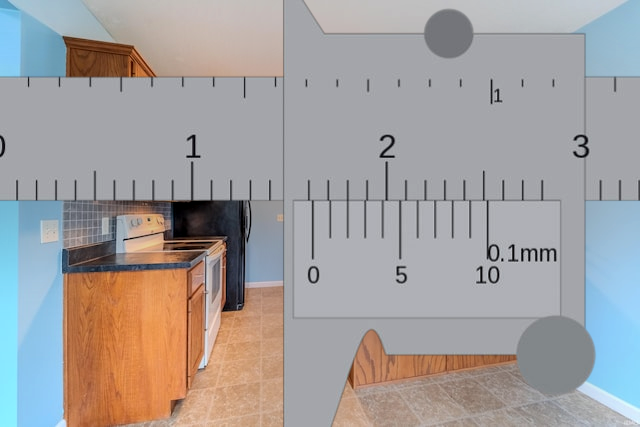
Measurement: 16.2 mm
